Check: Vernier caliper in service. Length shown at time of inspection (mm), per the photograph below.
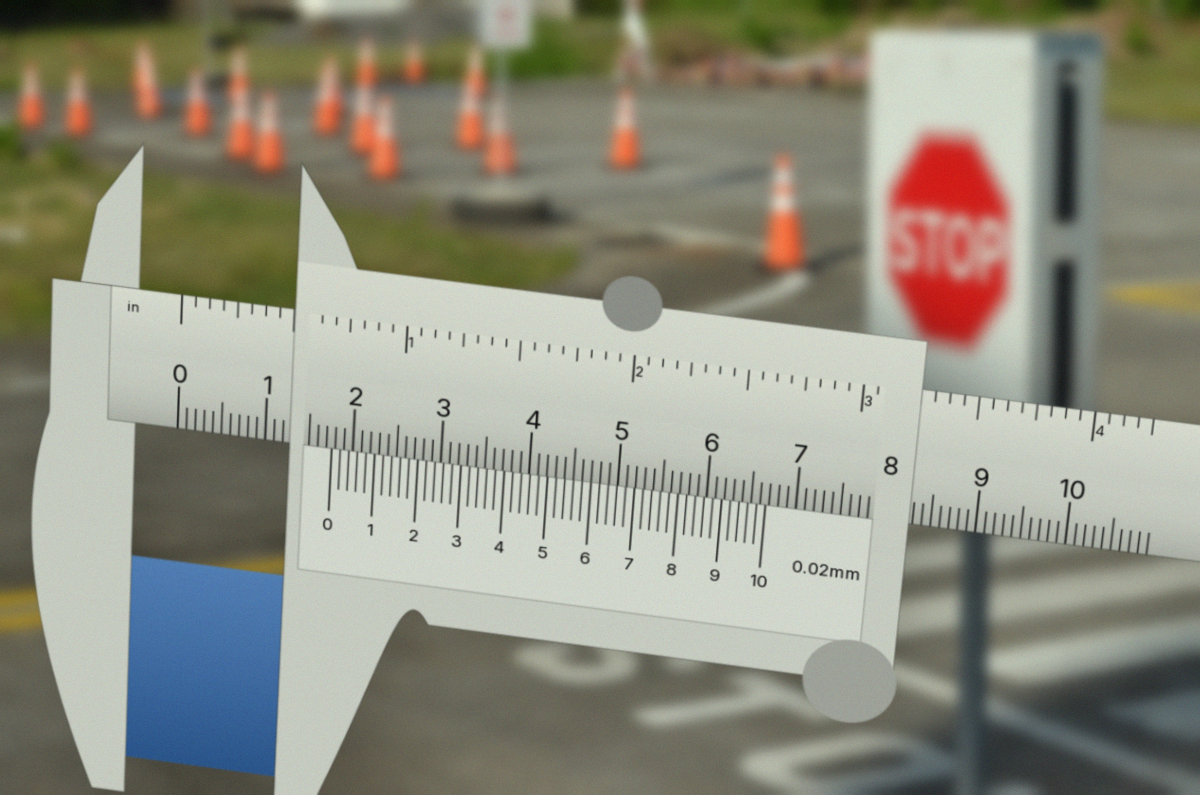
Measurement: 17.6 mm
